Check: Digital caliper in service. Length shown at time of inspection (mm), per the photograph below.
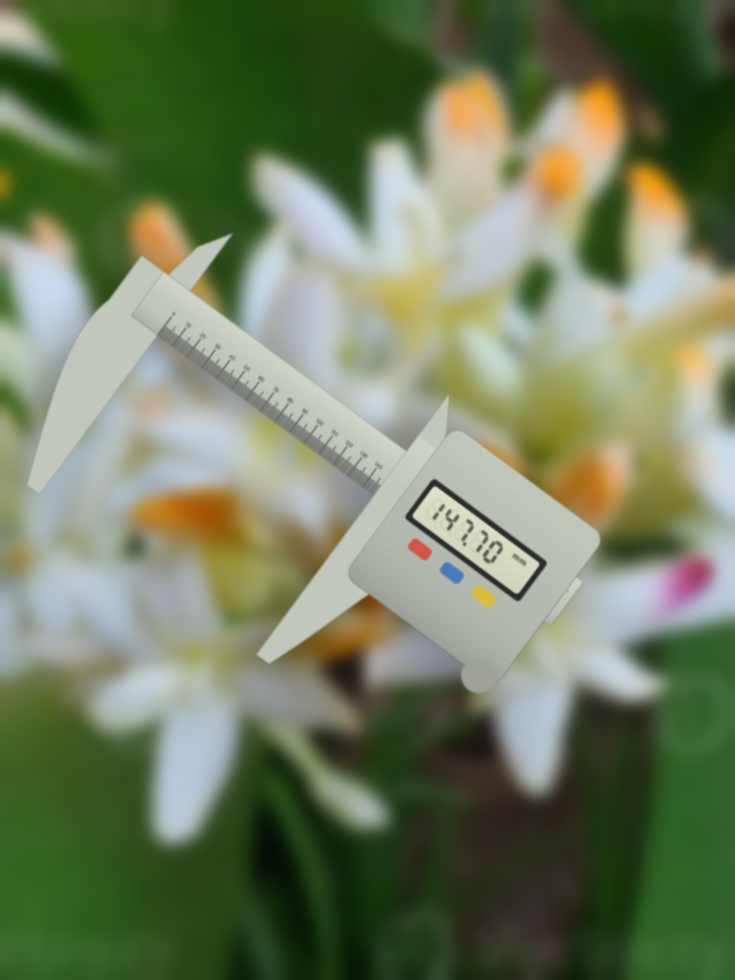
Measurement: 147.70 mm
